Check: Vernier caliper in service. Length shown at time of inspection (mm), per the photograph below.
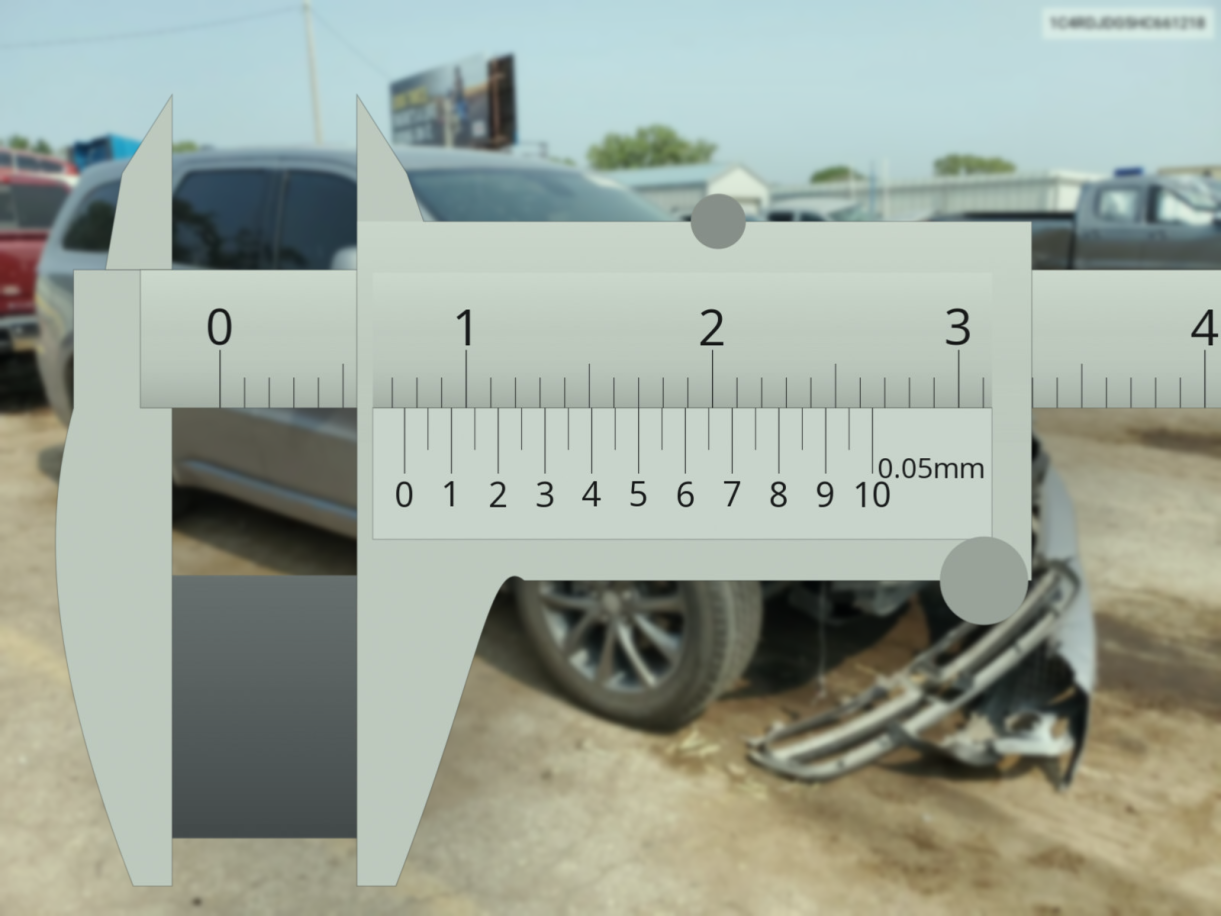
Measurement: 7.50 mm
